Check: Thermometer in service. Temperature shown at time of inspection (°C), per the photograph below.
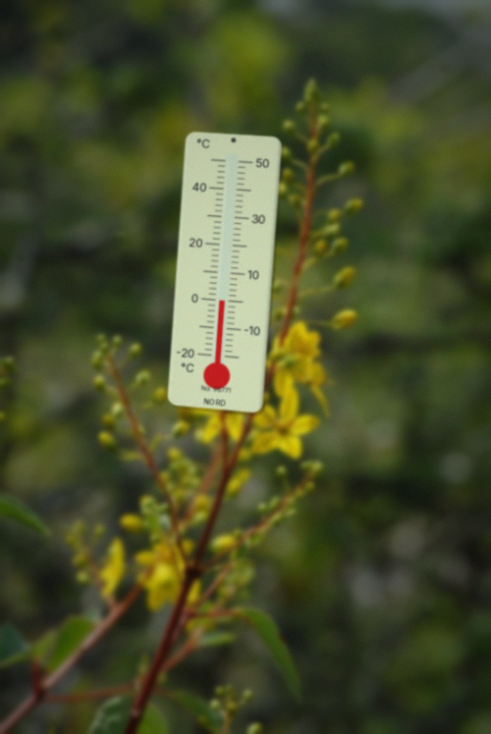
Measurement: 0 °C
